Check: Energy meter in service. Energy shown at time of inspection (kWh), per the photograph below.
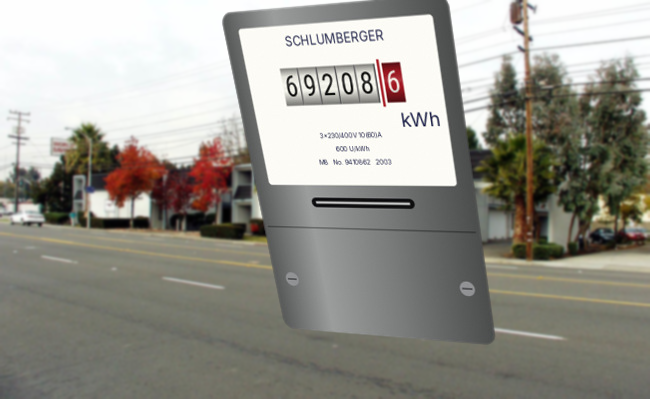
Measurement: 69208.6 kWh
